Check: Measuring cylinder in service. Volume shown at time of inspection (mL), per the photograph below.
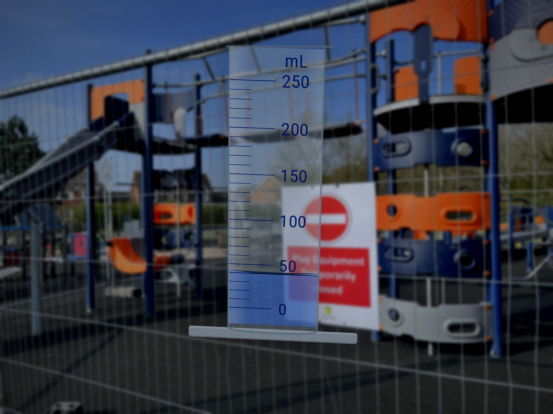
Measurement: 40 mL
